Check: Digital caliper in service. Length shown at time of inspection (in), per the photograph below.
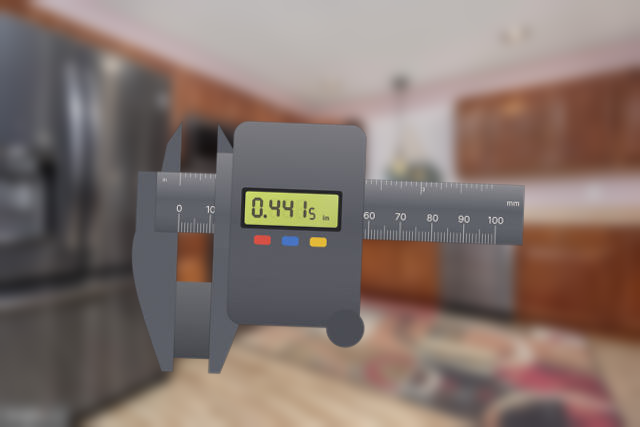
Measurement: 0.4415 in
